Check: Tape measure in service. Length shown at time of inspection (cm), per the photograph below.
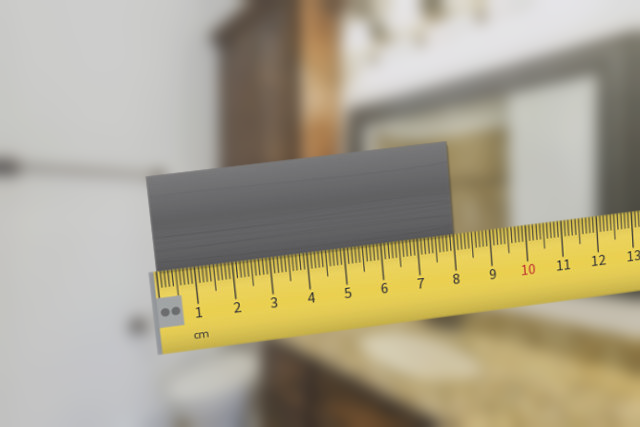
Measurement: 8 cm
